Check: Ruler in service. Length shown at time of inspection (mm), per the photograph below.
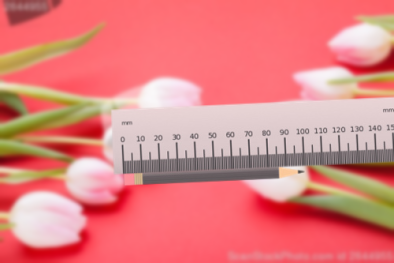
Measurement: 100 mm
